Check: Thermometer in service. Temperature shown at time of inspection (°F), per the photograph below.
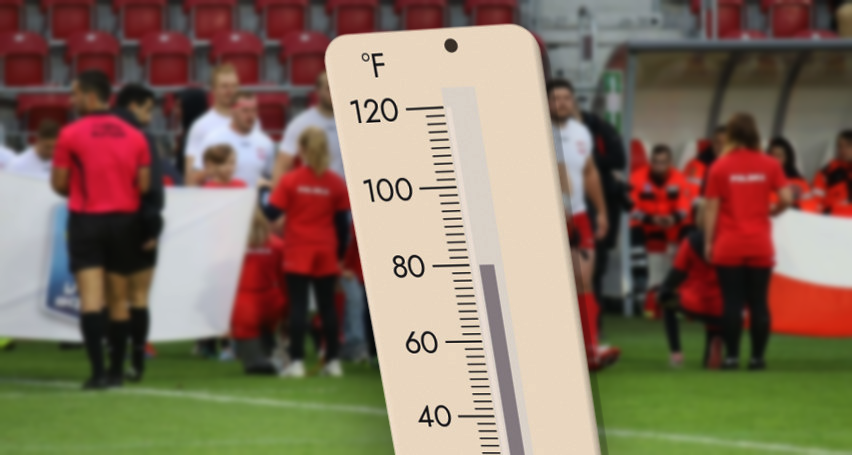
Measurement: 80 °F
